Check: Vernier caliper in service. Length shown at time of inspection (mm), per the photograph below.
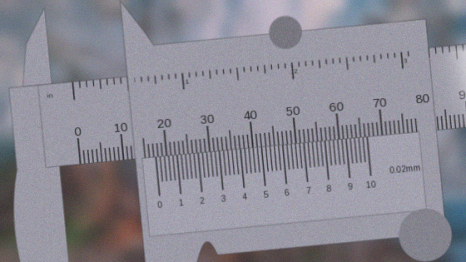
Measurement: 17.5 mm
